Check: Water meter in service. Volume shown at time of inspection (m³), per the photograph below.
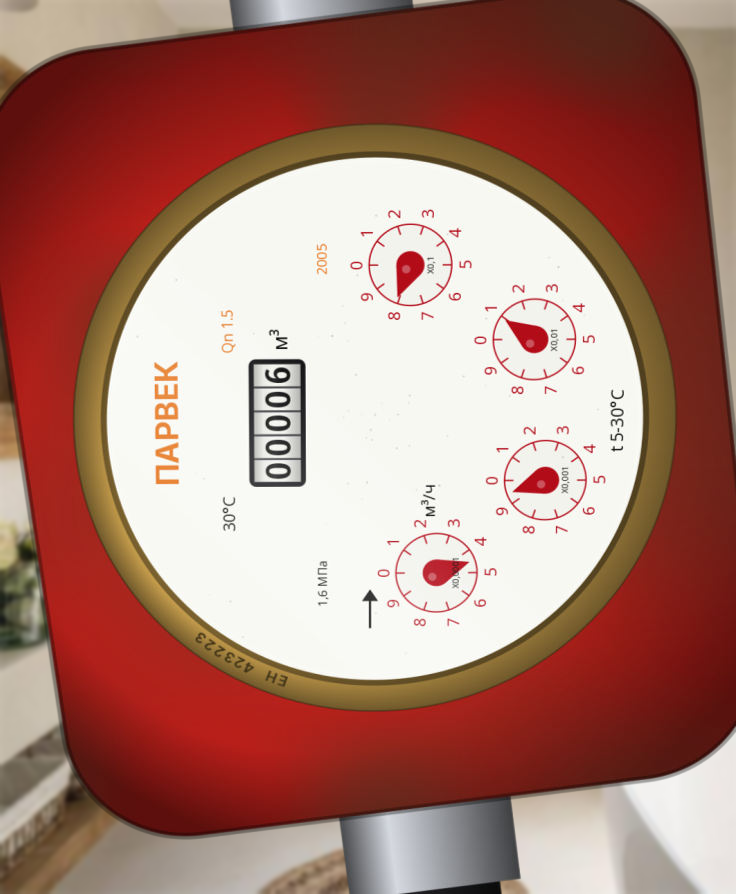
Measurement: 6.8094 m³
